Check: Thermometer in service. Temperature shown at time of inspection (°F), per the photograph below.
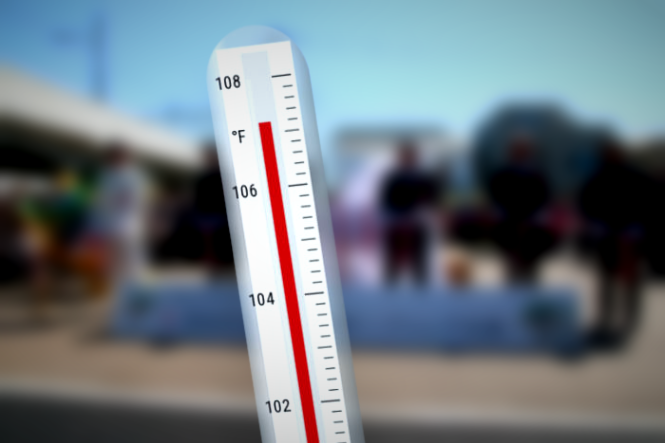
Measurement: 107.2 °F
